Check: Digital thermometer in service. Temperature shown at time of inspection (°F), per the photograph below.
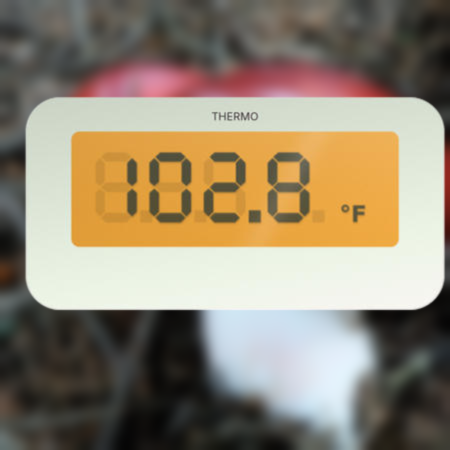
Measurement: 102.8 °F
